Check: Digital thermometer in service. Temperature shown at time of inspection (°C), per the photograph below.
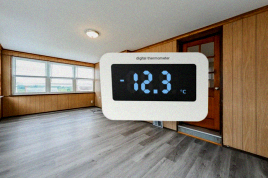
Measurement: -12.3 °C
